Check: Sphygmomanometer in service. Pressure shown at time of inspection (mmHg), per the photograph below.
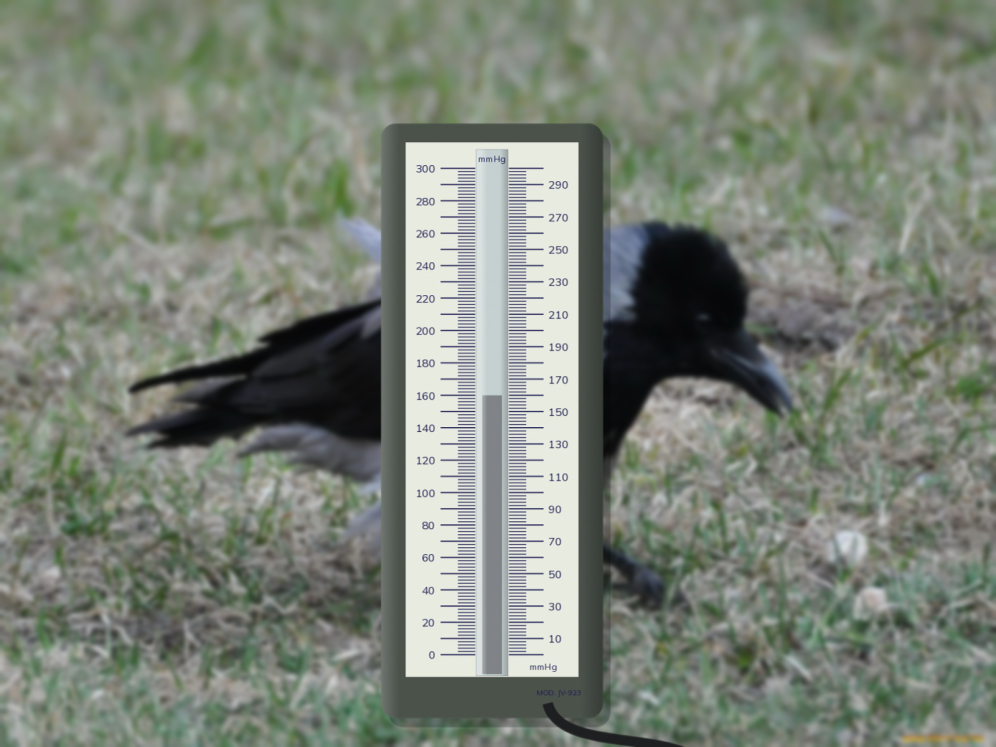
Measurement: 160 mmHg
